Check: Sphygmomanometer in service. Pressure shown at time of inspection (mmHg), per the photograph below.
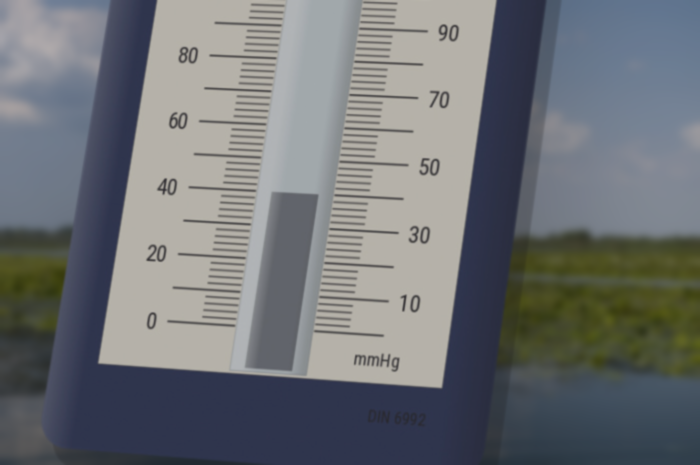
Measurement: 40 mmHg
